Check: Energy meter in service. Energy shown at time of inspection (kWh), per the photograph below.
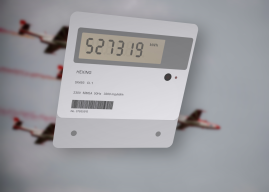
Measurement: 527319 kWh
